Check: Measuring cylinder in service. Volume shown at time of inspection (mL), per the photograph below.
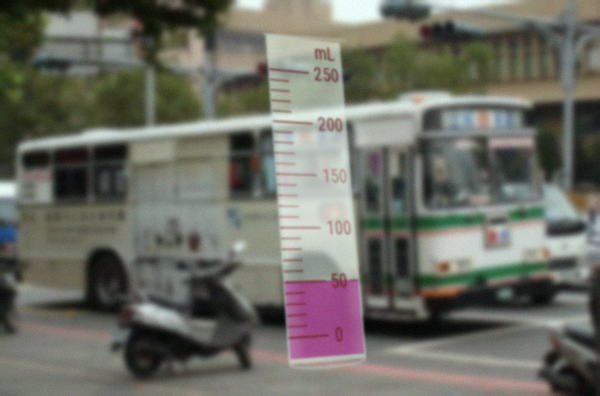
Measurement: 50 mL
